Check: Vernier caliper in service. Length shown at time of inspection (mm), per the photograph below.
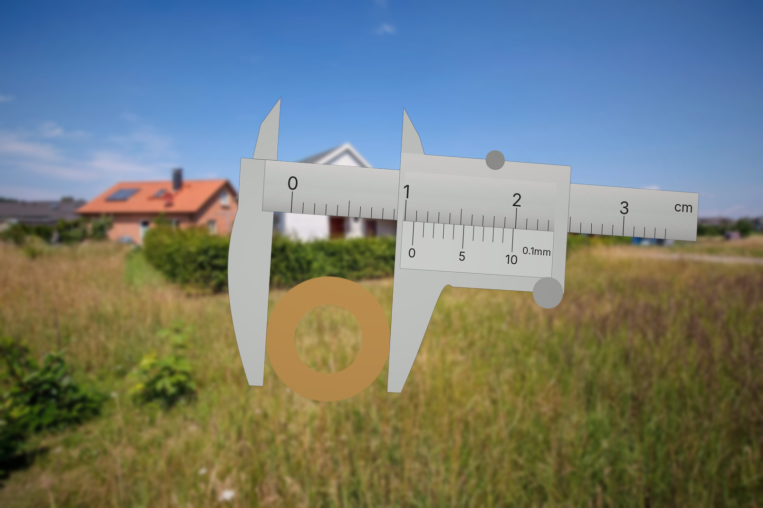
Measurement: 10.8 mm
